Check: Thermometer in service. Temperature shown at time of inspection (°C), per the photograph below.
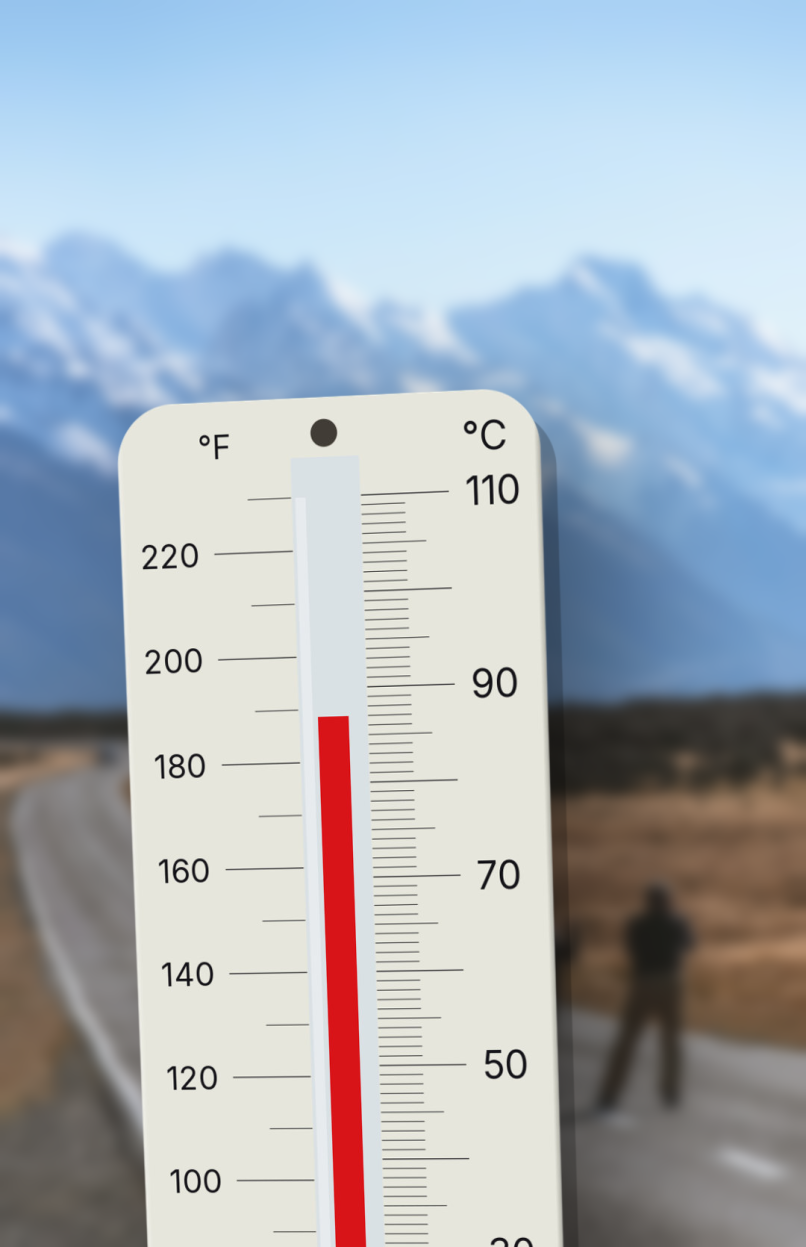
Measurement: 87 °C
